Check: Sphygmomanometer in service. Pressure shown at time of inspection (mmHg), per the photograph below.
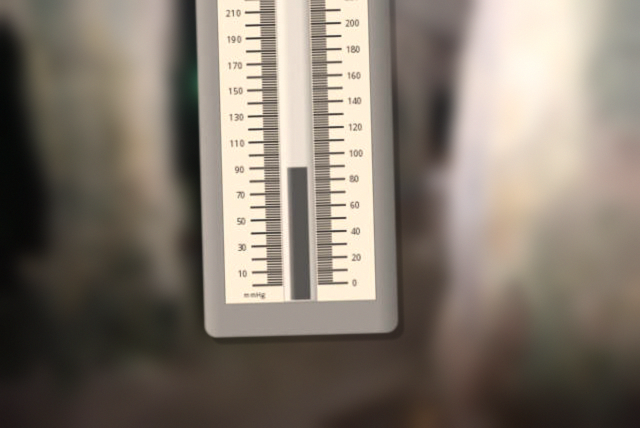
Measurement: 90 mmHg
